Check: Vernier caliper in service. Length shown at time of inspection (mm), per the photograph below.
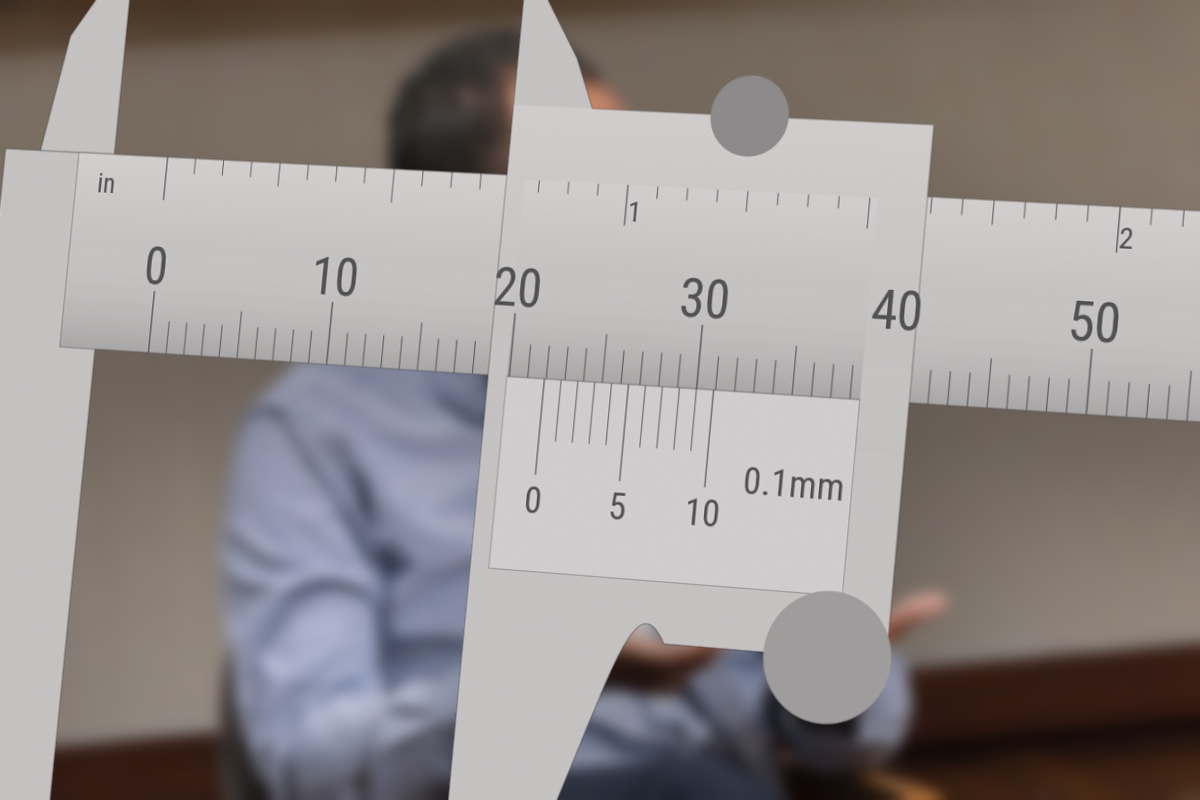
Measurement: 21.9 mm
